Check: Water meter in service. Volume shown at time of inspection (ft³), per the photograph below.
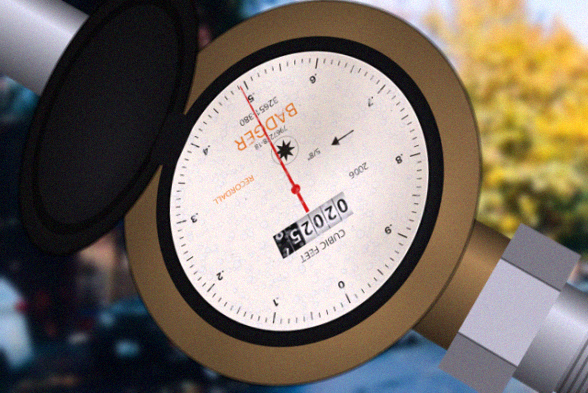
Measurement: 20257.49 ft³
